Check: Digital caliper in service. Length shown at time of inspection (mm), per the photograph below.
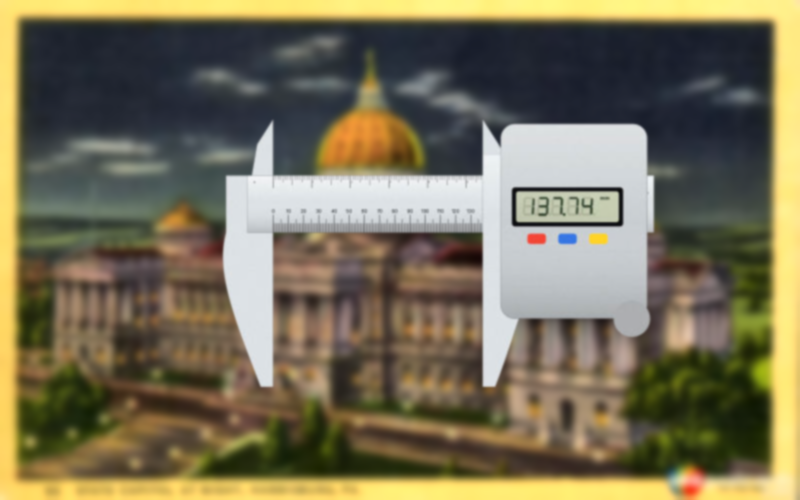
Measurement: 137.74 mm
